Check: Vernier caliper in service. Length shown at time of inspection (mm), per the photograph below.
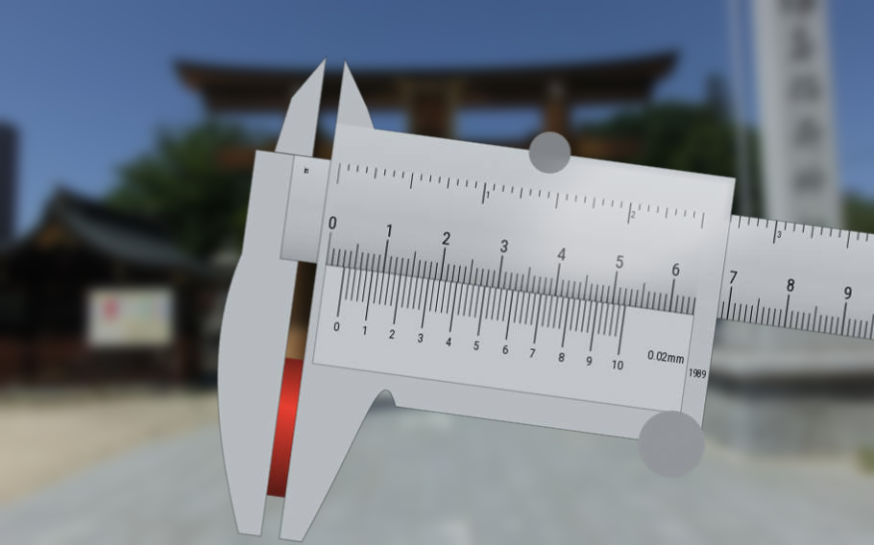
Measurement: 3.2 mm
